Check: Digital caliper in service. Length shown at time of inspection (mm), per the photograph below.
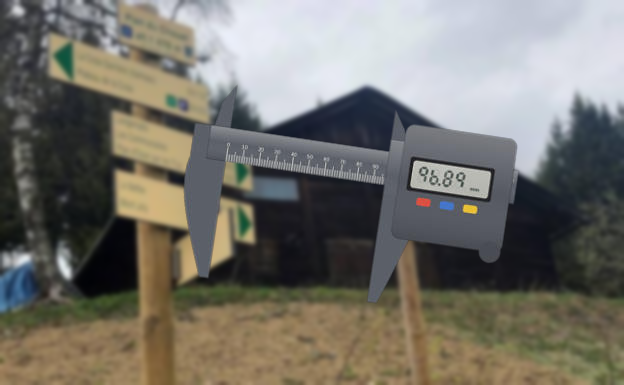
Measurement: 96.89 mm
